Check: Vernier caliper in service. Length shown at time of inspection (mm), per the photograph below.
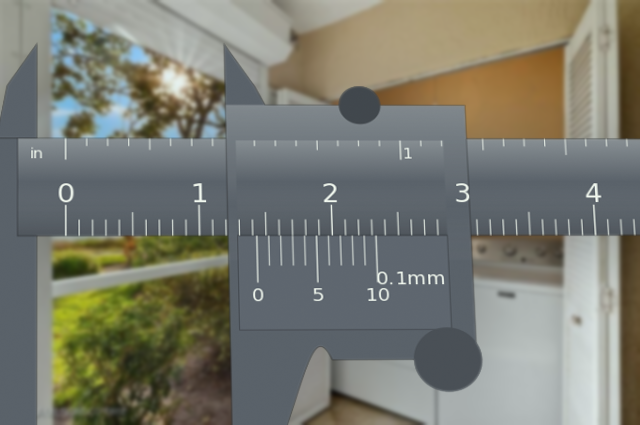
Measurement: 14.3 mm
